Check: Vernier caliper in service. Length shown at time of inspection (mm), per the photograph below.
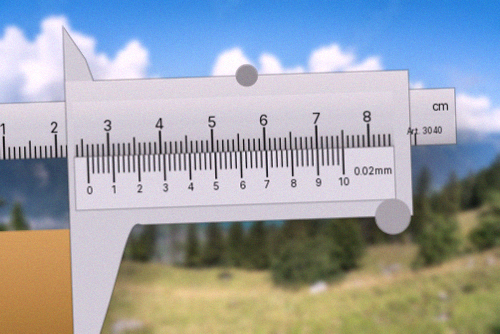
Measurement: 26.0 mm
